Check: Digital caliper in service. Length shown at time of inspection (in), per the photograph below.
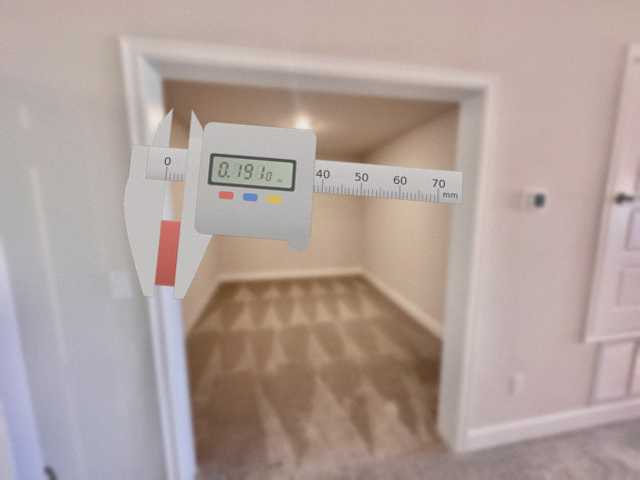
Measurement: 0.1910 in
